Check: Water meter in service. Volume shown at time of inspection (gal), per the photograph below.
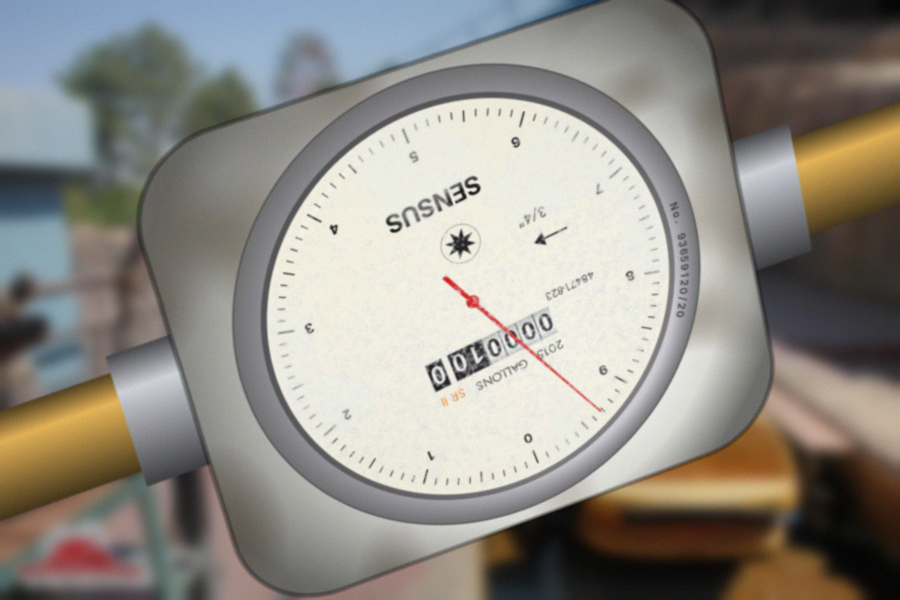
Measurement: 99.3 gal
